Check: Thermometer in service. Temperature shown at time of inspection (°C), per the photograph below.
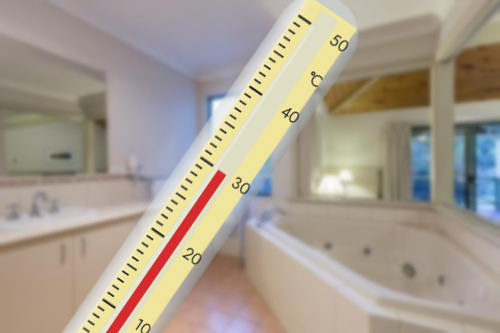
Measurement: 30 °C
